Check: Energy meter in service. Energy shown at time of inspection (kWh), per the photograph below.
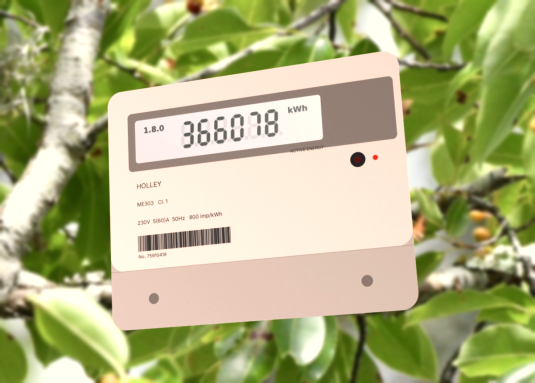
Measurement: 366078 kWh
